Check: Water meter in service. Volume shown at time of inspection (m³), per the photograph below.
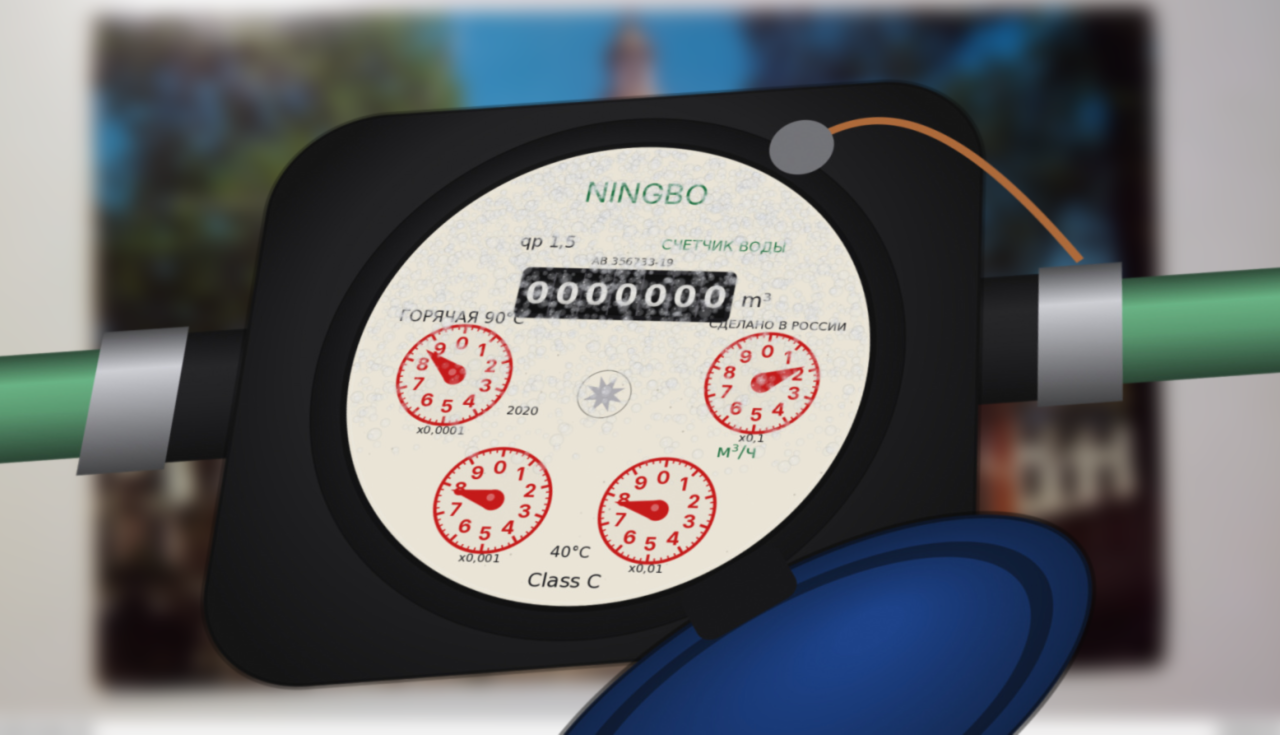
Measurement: 0.1778 m³
